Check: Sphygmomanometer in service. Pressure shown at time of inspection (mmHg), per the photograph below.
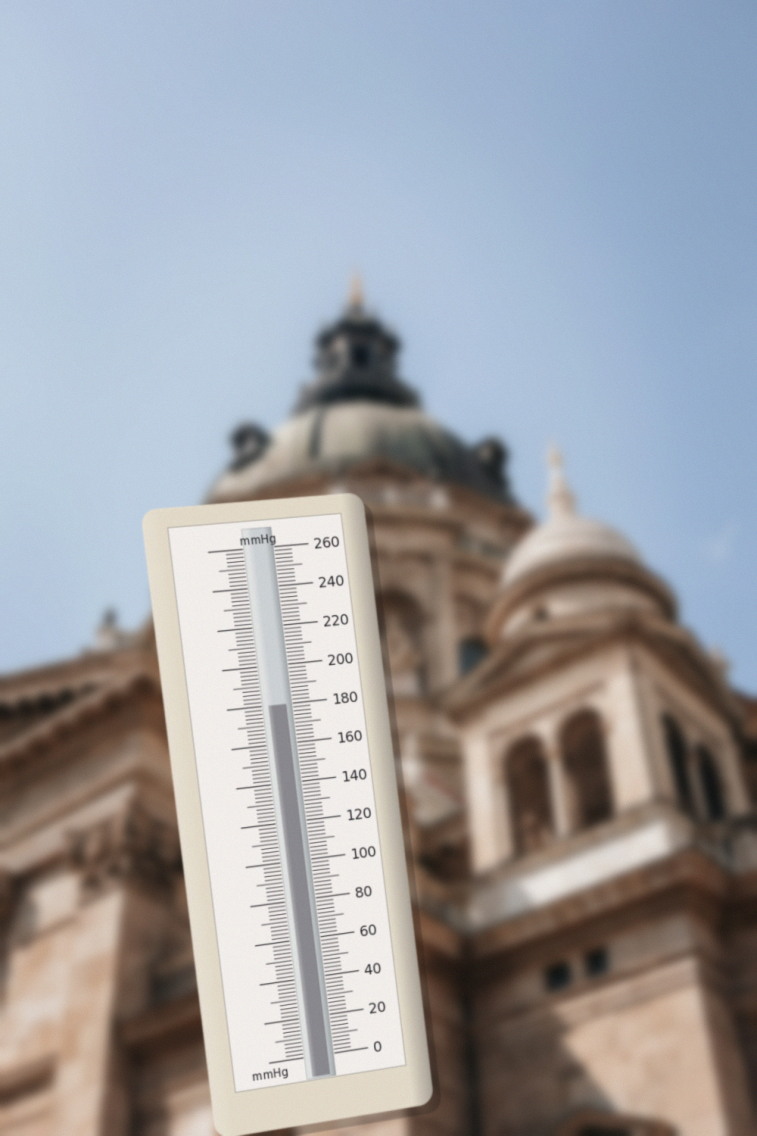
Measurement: 180 mmHg
